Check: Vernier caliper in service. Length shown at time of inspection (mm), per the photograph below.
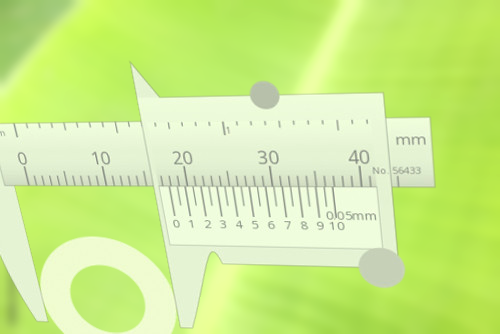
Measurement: 17.8 mm
